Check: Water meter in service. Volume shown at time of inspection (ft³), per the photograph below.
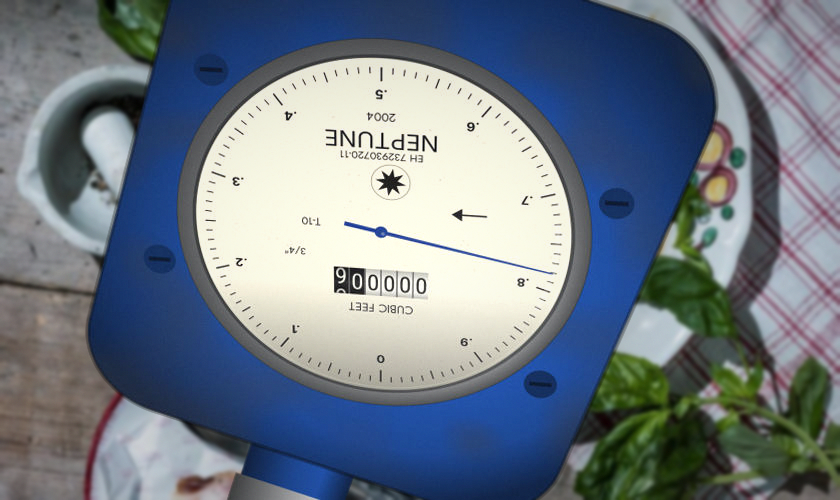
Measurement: 5.78 ft³
